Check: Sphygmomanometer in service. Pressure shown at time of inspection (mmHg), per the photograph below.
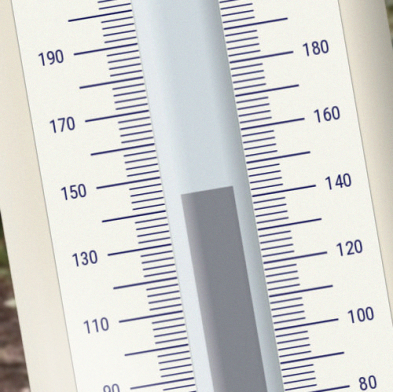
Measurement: 144 mmHg
